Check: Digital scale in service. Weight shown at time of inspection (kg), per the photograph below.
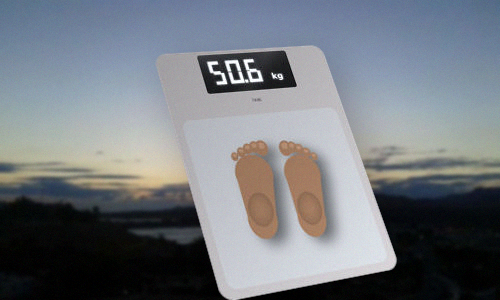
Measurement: 50.6 kg
